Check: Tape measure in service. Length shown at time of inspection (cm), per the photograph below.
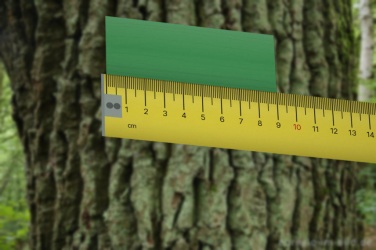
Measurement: 9 cm
